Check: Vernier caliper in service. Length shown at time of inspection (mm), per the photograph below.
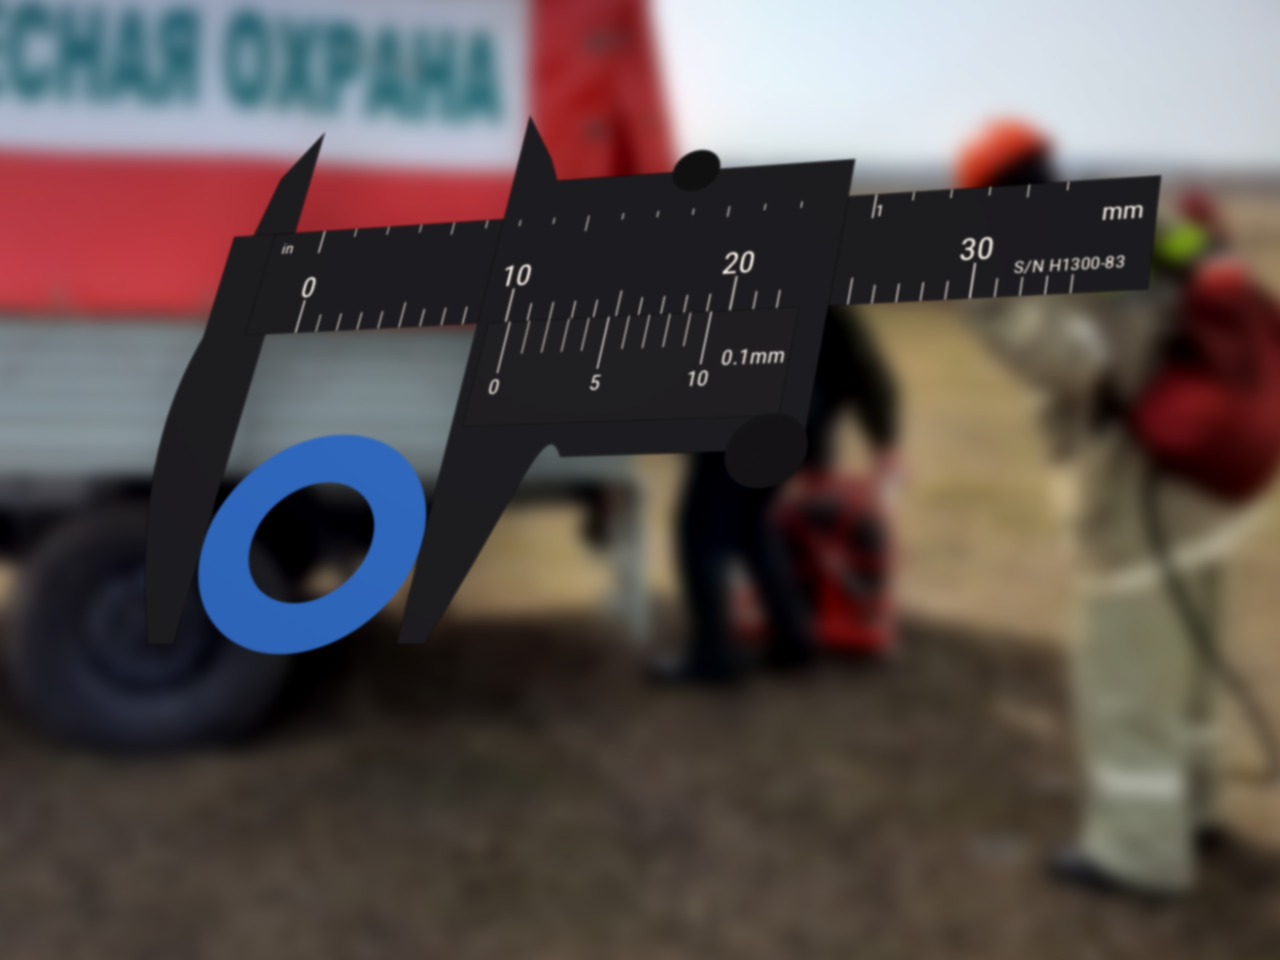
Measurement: 10.2 mm
